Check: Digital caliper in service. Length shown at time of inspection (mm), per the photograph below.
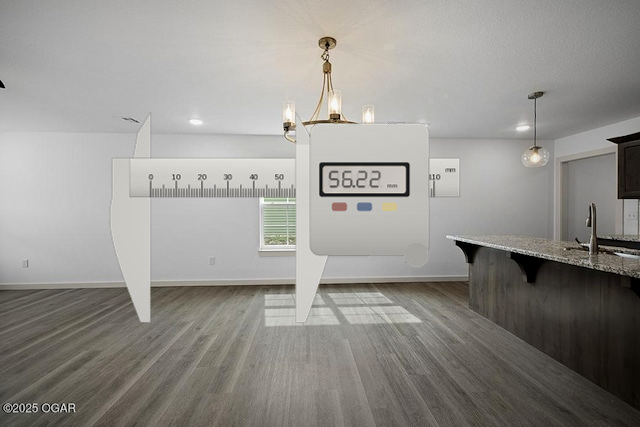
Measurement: 56.22 mm
